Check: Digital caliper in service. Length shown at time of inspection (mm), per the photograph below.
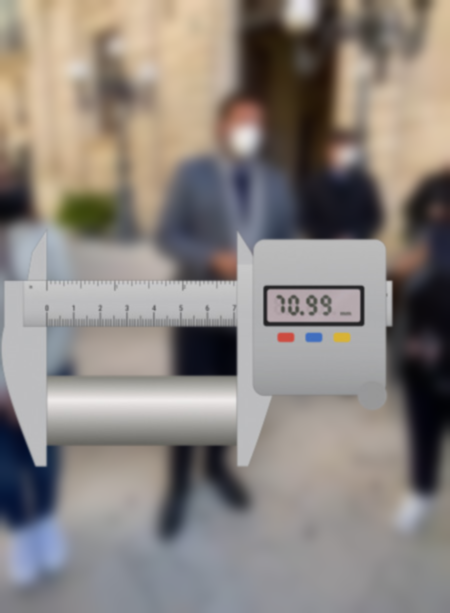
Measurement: 70.99 mm
